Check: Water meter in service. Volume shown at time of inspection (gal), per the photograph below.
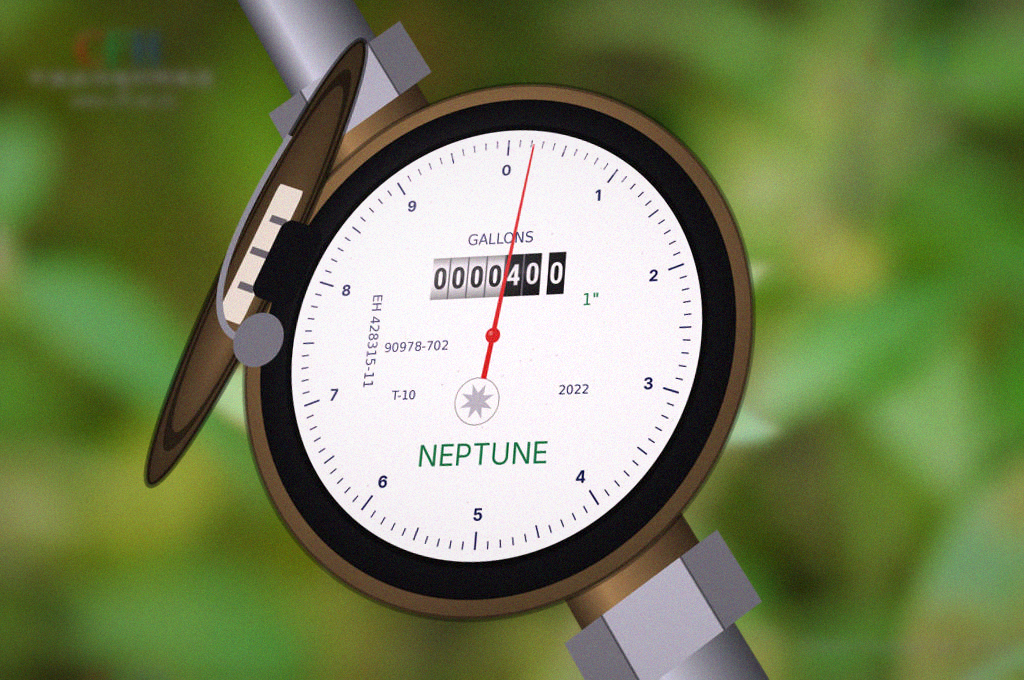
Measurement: 400.2 gal
